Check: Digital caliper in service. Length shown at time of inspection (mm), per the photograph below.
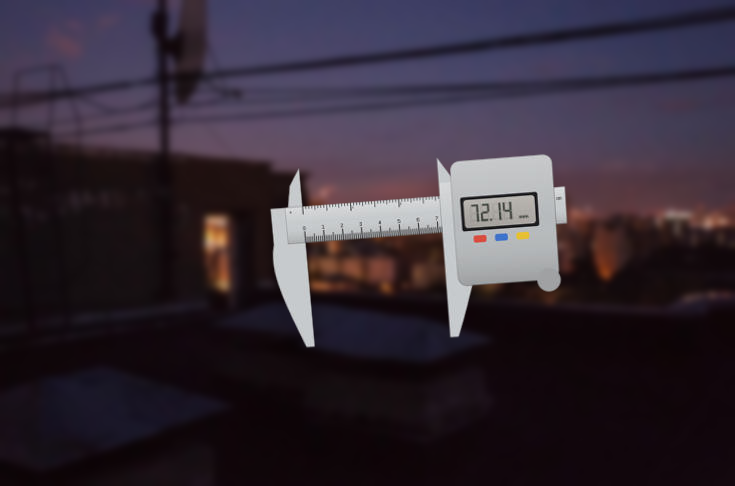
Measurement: 72.14 mm
